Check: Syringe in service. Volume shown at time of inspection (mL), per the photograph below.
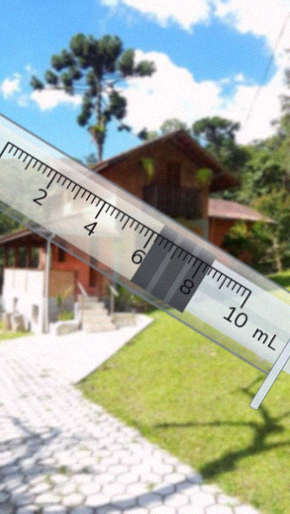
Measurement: 6.2 mL
